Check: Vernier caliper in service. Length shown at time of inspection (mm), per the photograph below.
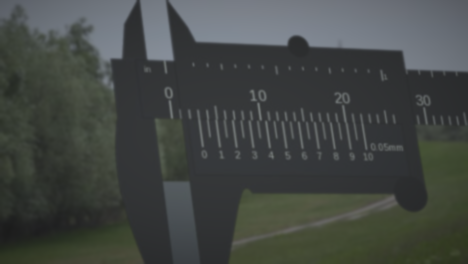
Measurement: 3.0 mm
